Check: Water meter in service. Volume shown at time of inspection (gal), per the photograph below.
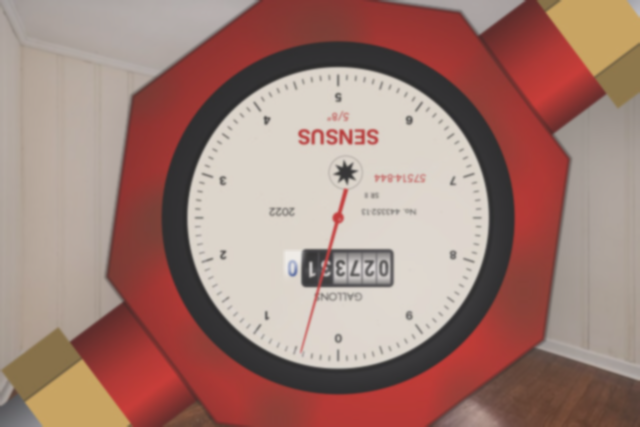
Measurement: 273310.4 gal
